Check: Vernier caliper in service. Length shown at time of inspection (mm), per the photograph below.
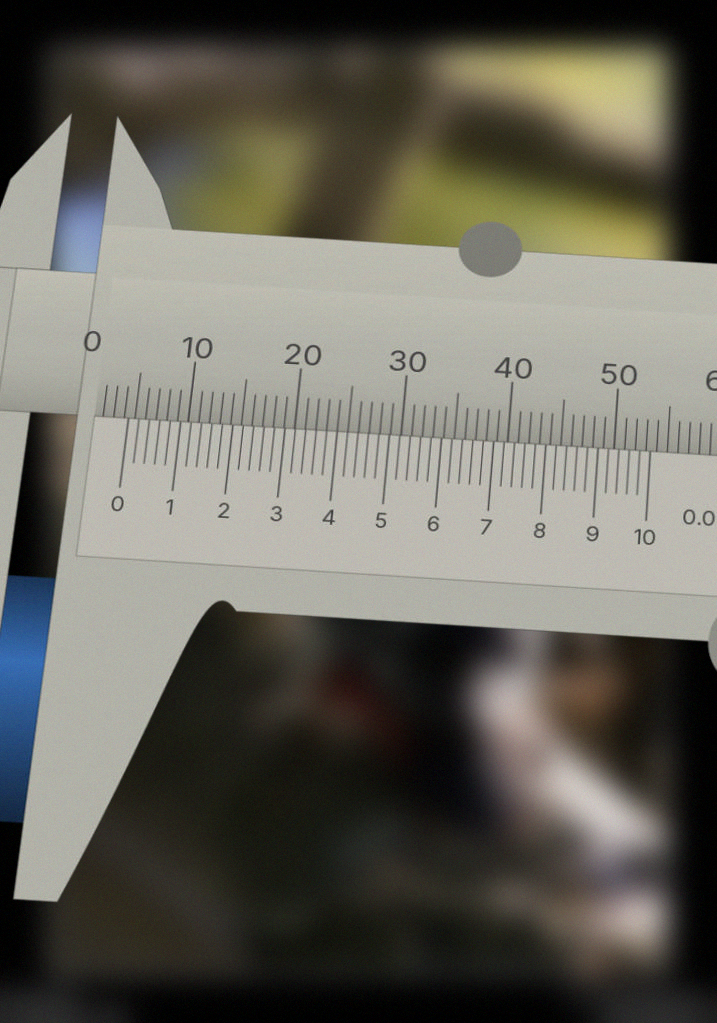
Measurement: 4.4 mm
